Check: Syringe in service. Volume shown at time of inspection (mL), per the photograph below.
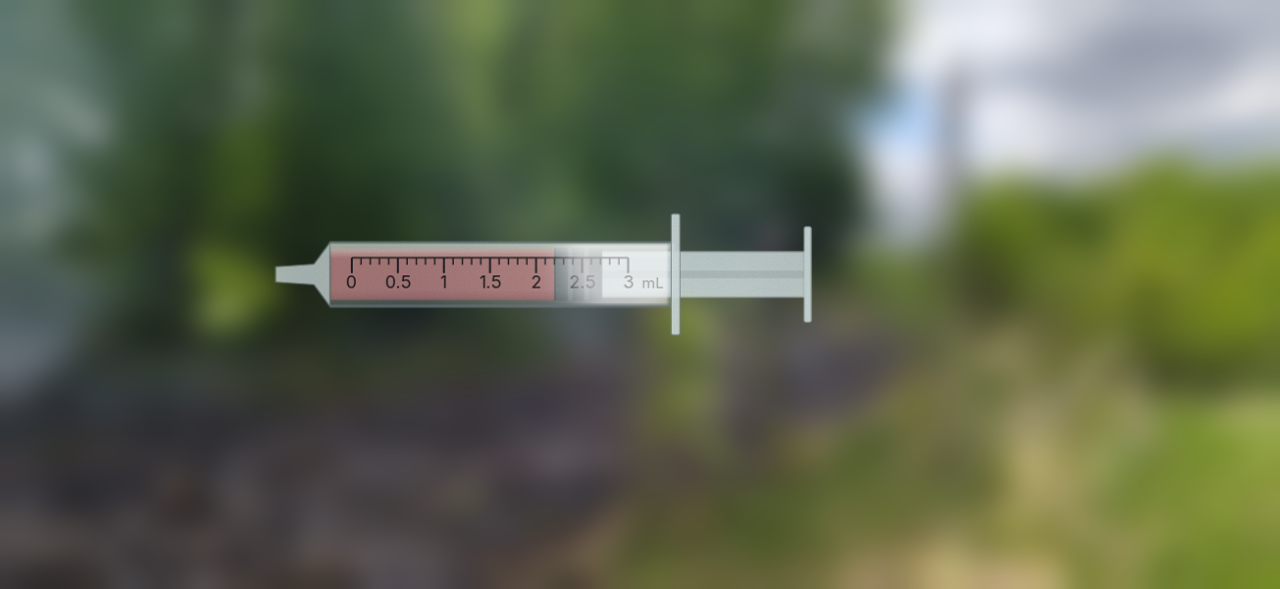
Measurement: 2.2 mL
